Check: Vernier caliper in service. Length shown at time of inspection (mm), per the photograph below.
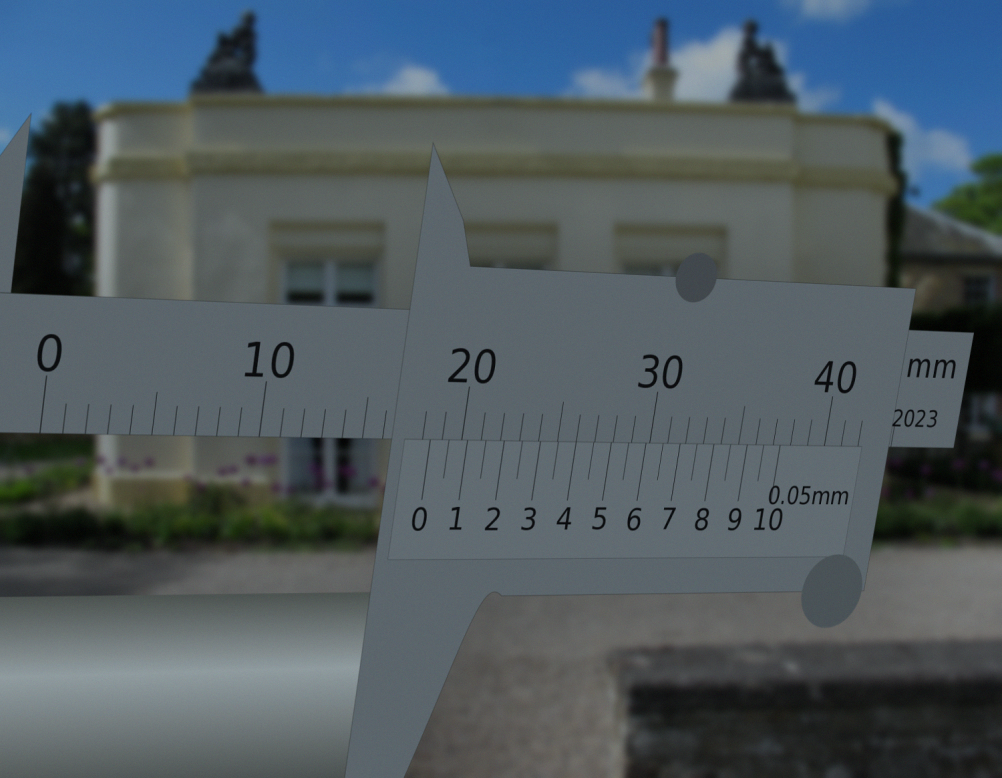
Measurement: 18.4 mm
